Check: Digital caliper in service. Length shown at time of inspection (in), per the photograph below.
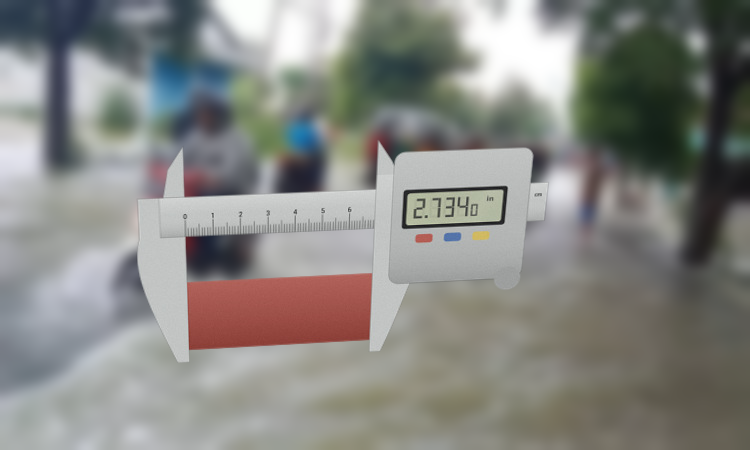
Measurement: 2.7340 in
